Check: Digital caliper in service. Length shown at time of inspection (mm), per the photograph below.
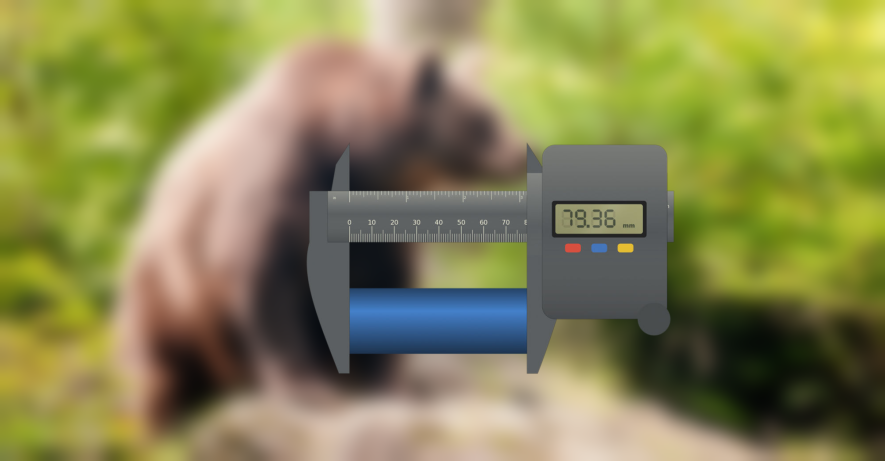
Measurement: 79.36 mm
